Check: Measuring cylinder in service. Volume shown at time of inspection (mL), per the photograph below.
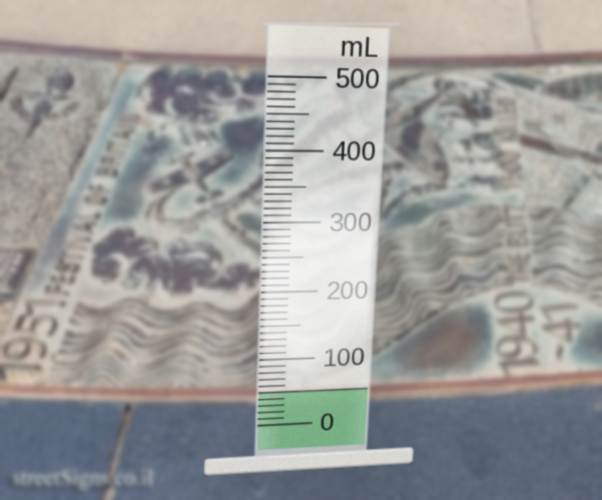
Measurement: 50 mL
